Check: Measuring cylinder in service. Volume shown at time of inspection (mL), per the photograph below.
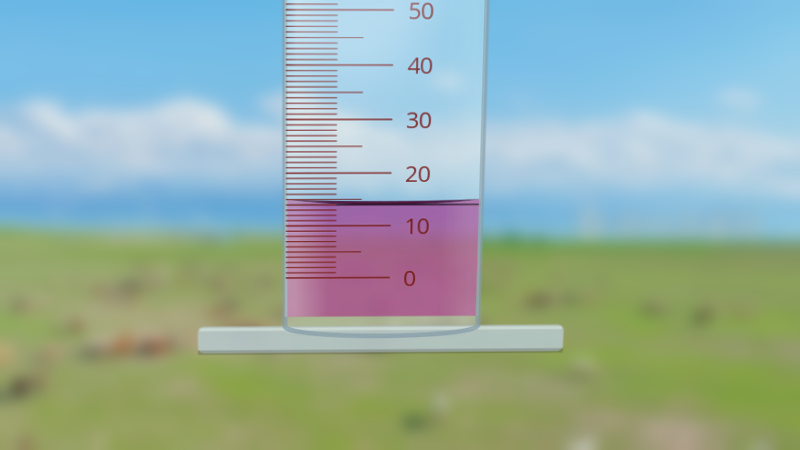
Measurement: 14 mL
